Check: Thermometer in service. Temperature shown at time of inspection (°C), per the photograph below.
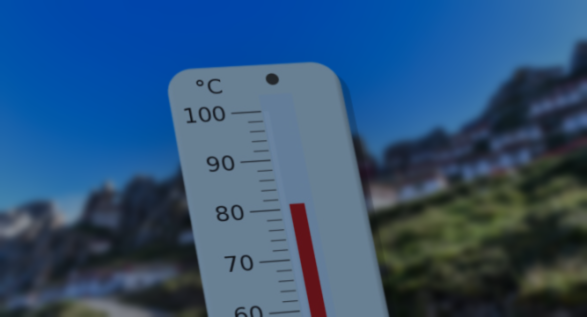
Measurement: 81 °C
